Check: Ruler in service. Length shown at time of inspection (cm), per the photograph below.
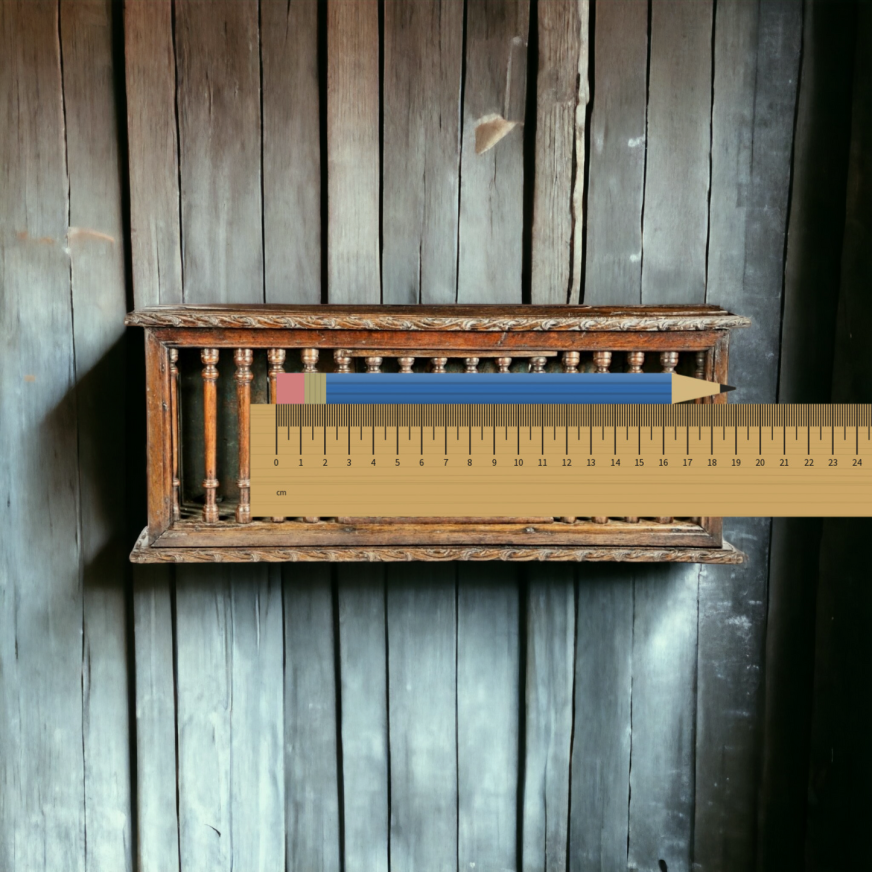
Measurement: 19 cm
